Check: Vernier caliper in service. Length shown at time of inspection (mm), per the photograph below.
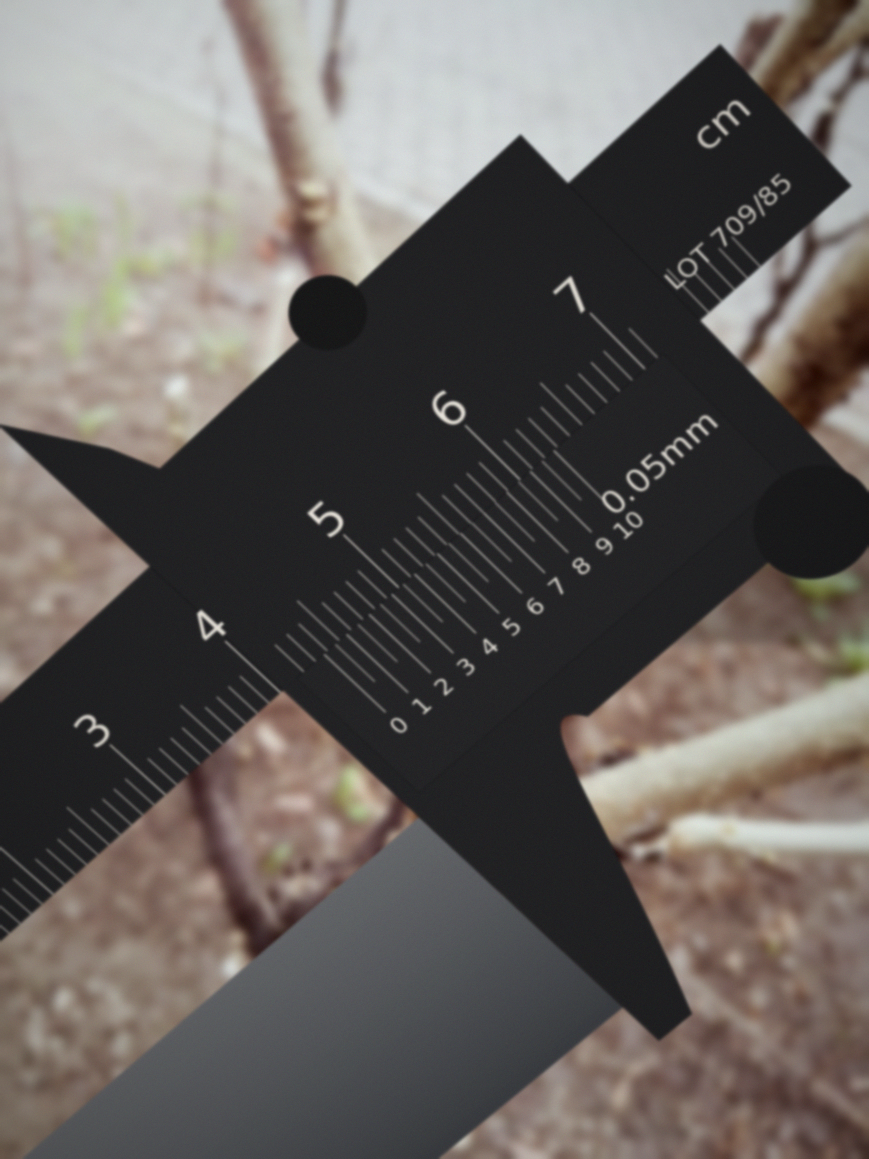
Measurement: 43.7 mm
